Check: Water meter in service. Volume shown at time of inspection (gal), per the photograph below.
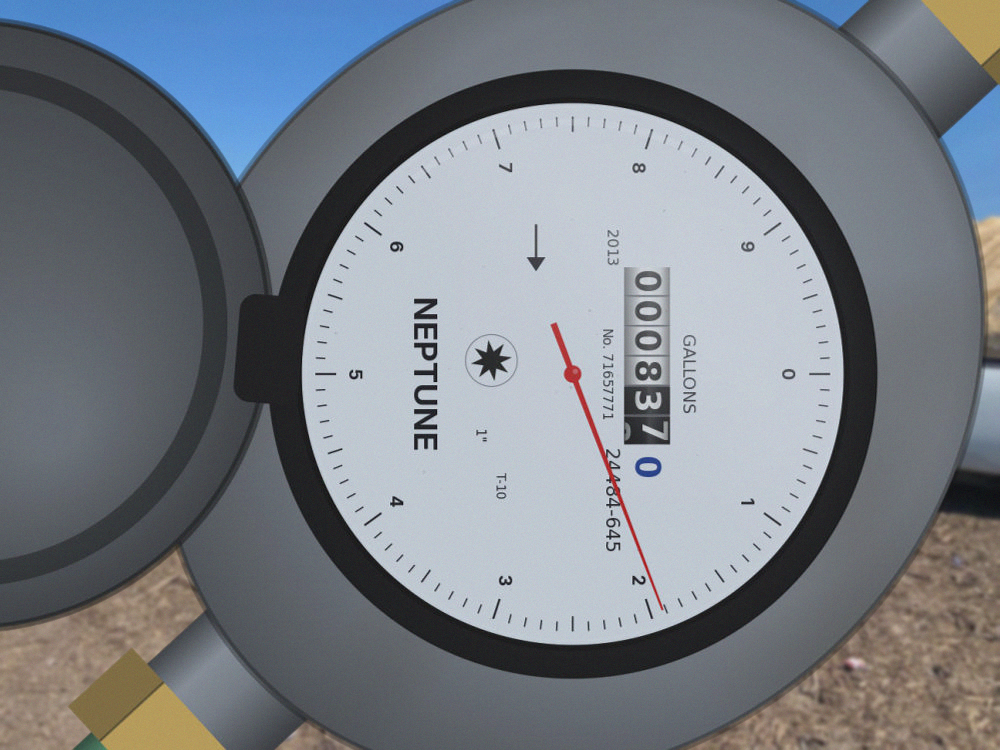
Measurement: 8371.9 gal
